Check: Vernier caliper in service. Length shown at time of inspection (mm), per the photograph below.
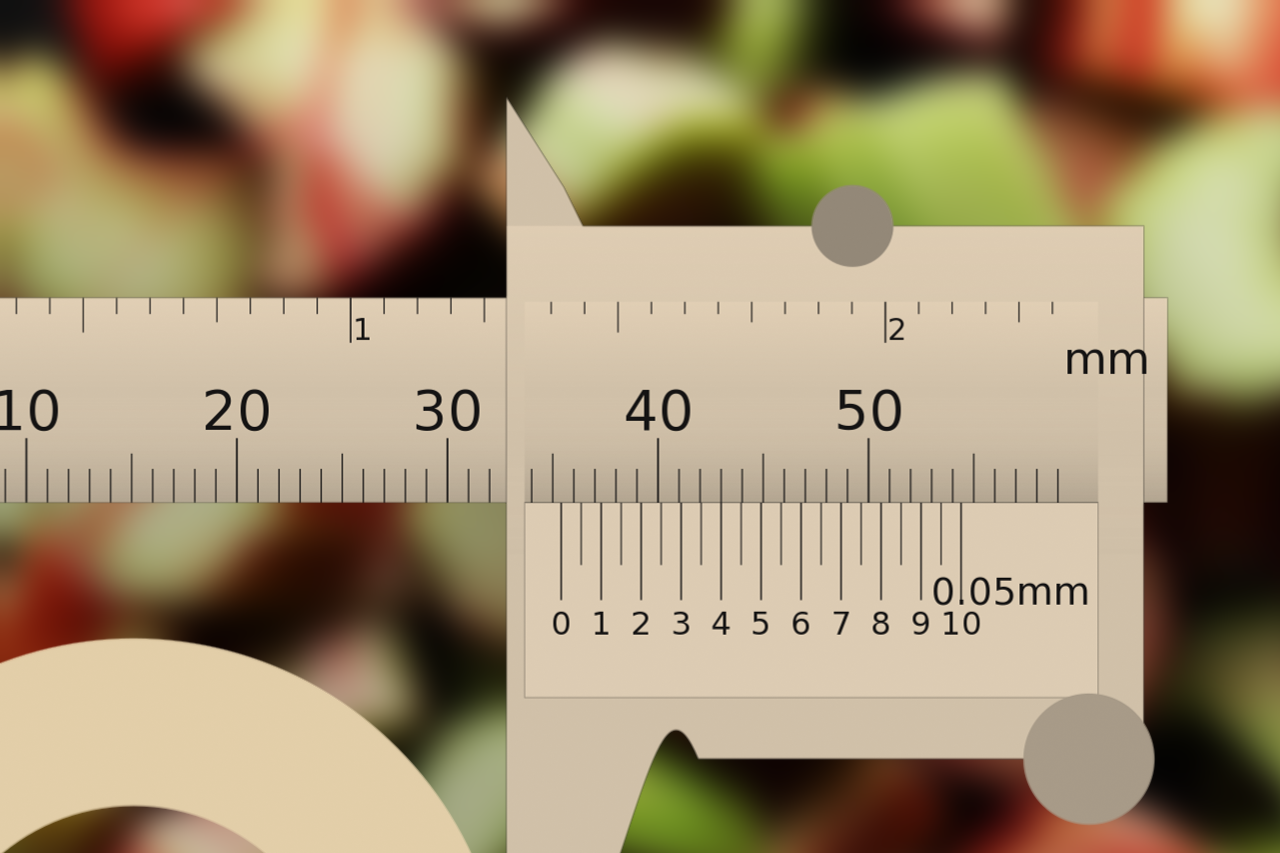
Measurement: 35.4 mm
